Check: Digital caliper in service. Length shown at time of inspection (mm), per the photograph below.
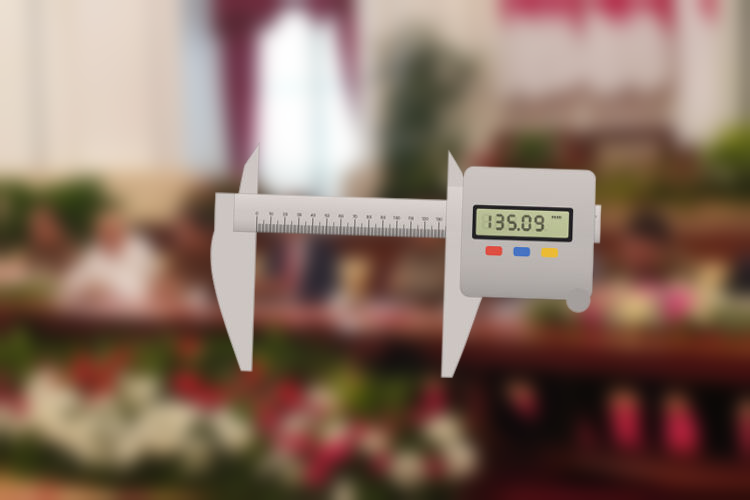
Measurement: 135.09 mm
